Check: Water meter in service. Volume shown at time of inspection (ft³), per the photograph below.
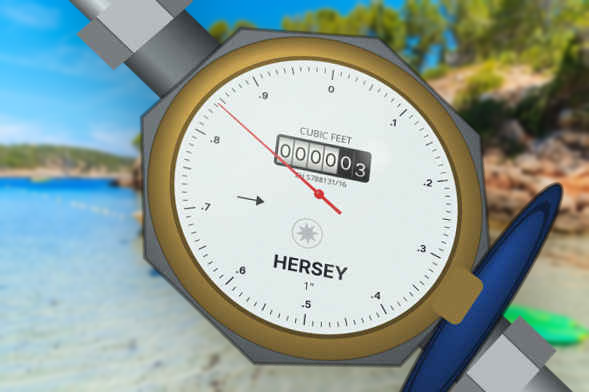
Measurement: 2.84 ft³
